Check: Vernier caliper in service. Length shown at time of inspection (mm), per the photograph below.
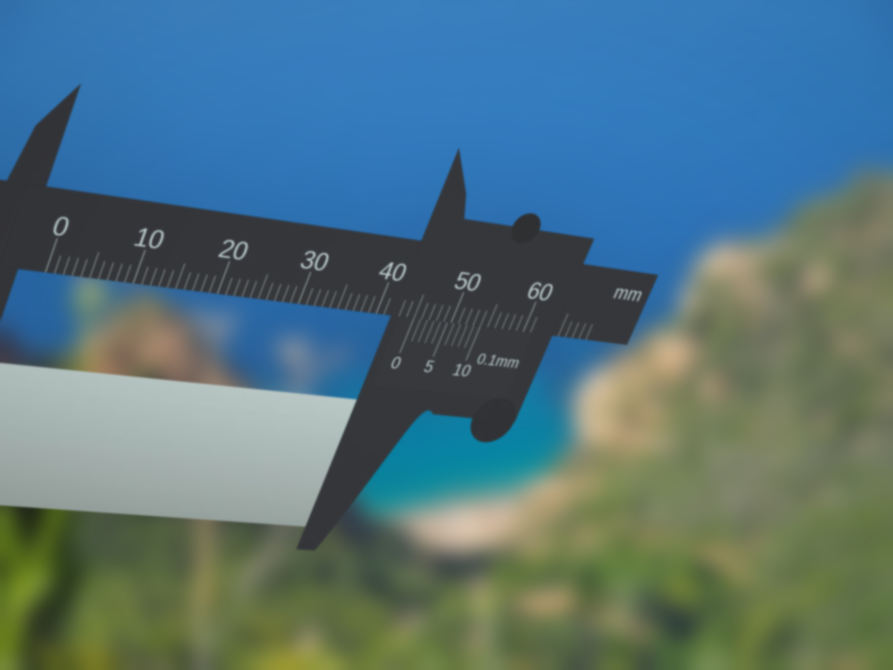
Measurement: 45.0 mm
